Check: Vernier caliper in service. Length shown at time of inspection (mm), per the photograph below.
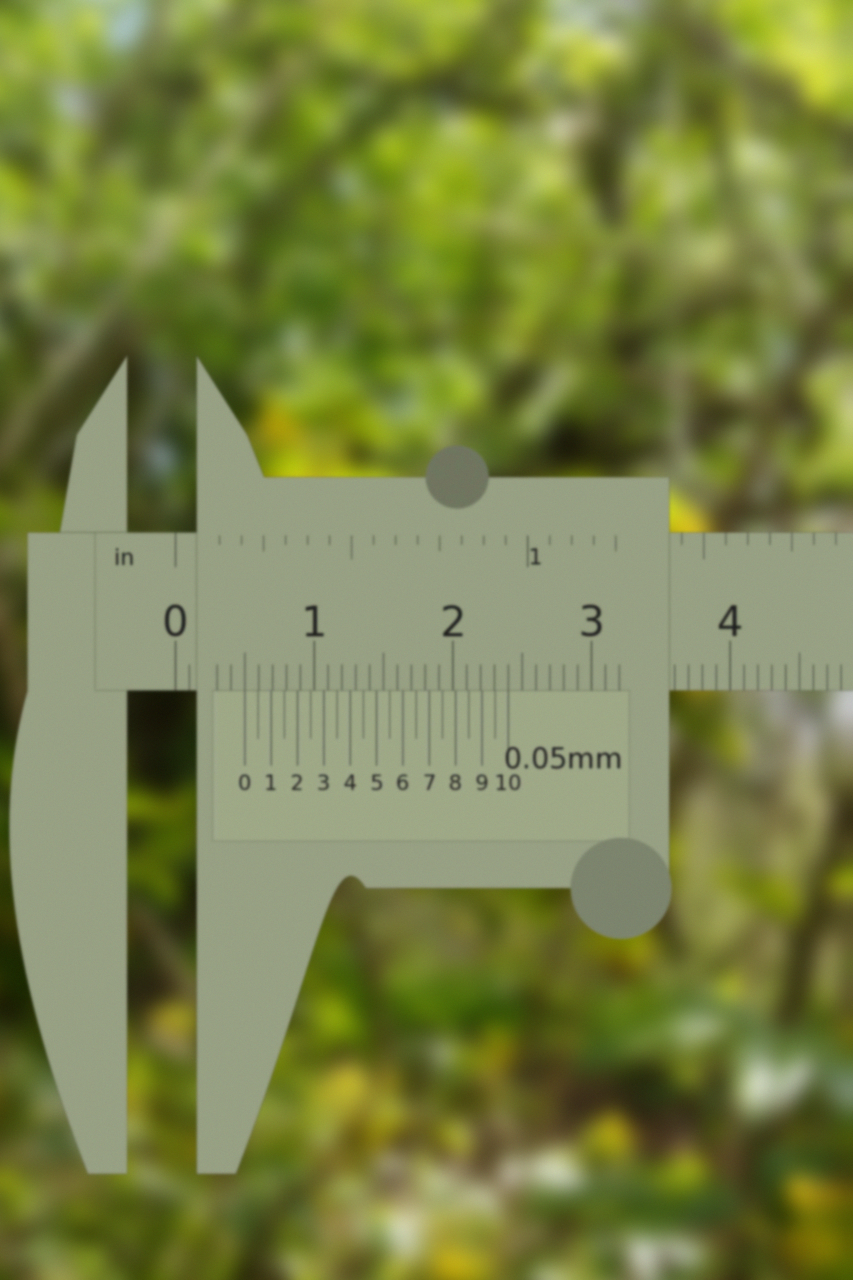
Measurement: 5.0 mm
